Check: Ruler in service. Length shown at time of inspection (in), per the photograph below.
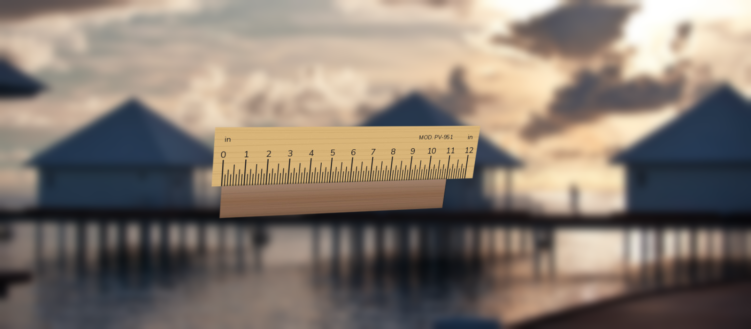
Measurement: 11 in
